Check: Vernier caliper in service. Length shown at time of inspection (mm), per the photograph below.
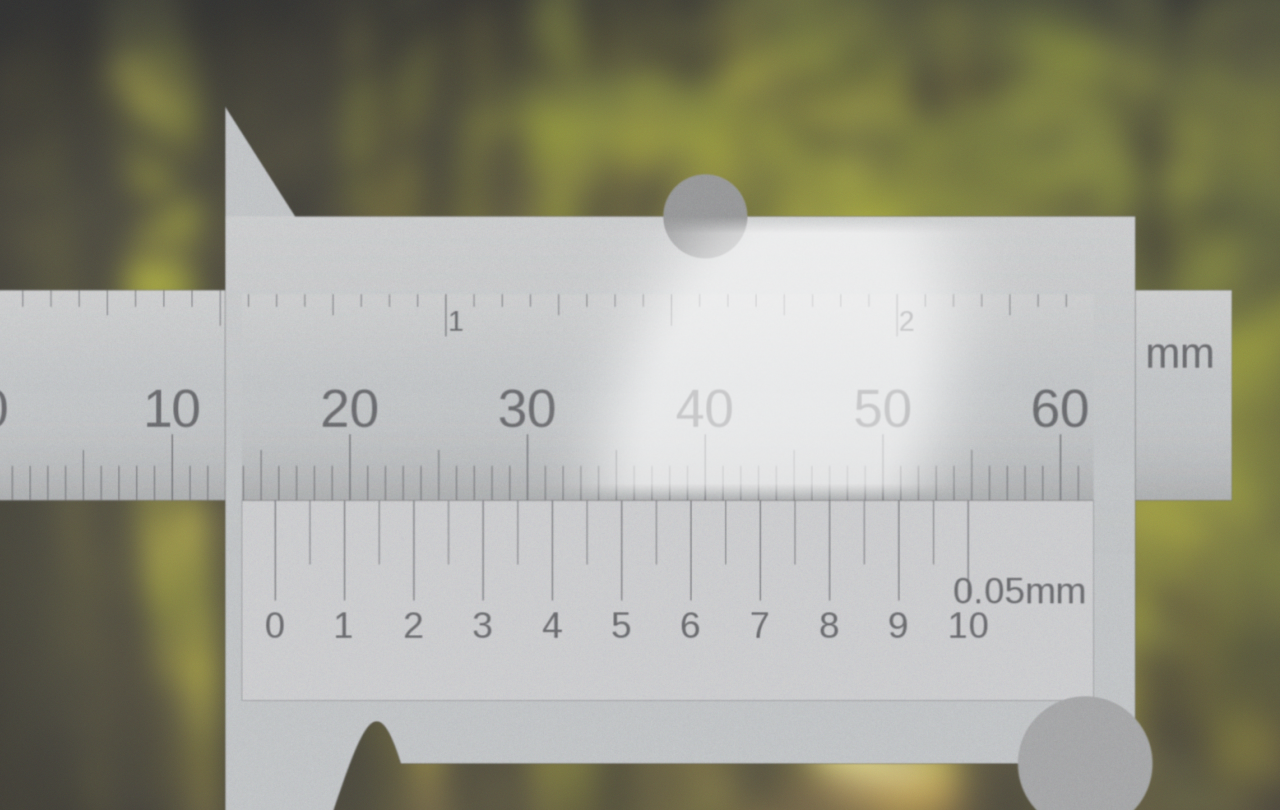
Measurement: 15.8 mm
